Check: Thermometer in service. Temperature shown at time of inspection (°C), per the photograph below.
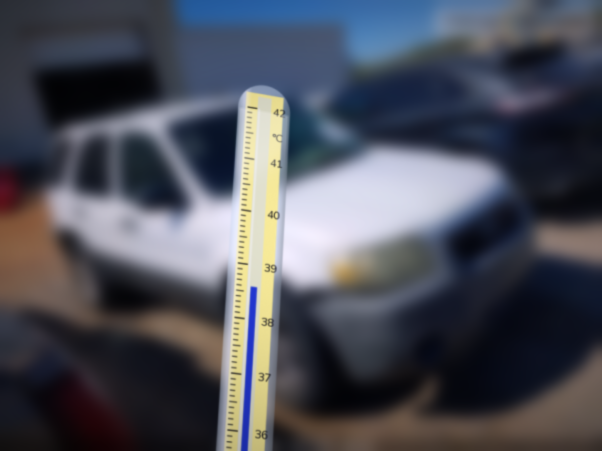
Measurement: 38.6 °C
